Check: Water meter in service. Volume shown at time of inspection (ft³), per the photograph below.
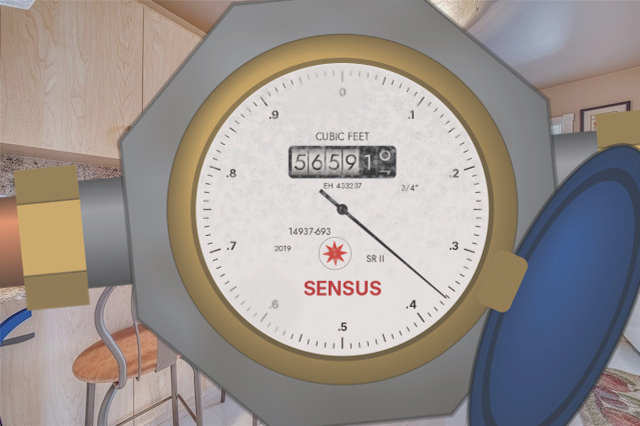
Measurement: 565916.36 ft³
